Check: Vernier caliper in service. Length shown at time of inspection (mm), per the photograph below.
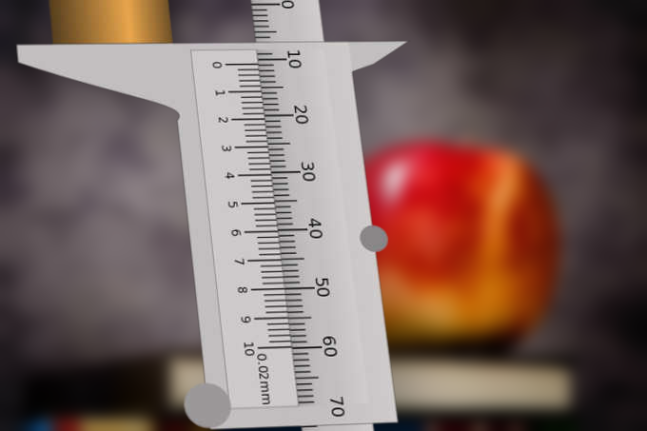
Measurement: 10.8 mm
